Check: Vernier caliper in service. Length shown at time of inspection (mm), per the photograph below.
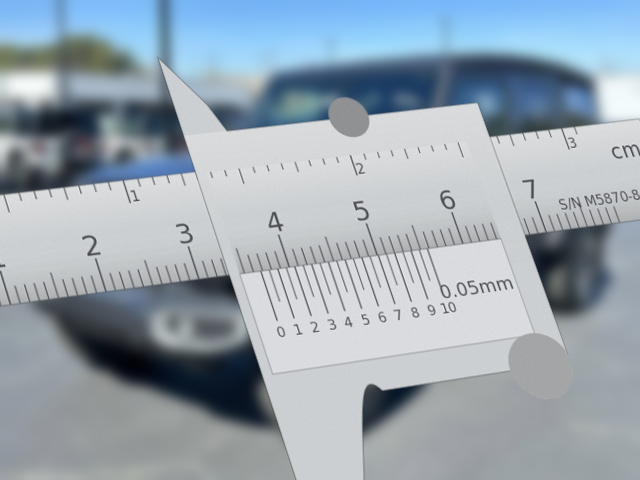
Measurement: 36.8 mm
